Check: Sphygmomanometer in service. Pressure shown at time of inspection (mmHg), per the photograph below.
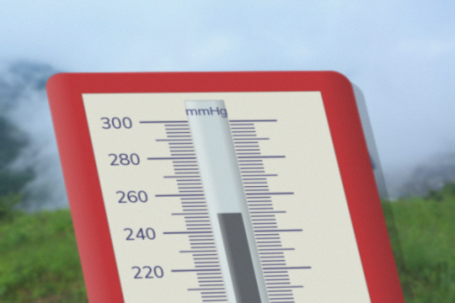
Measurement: 250 mmHg
